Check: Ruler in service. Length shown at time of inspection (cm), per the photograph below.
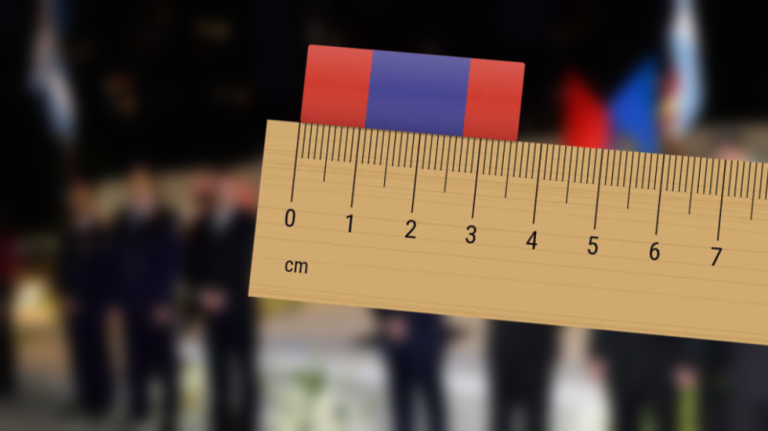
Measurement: 3.6 cm
